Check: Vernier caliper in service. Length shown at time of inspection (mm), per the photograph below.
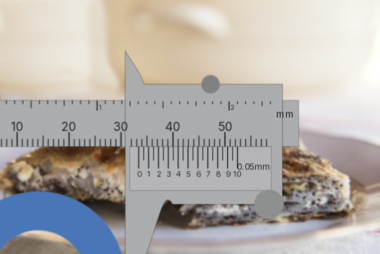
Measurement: 33.4 mm
